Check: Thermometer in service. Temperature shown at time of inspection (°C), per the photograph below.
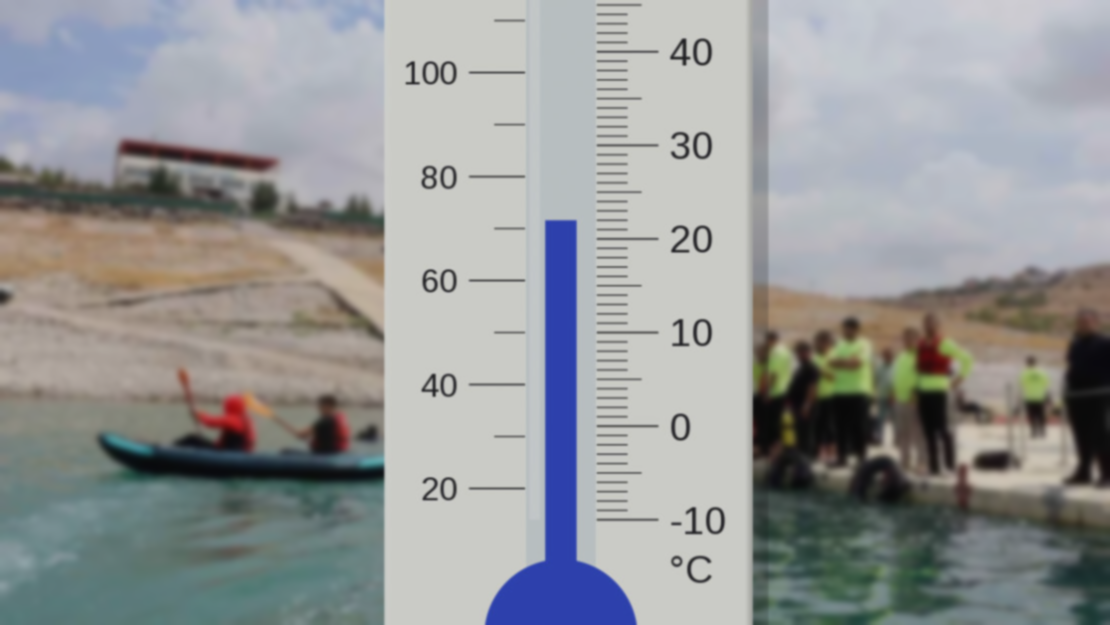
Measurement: 22 °C
